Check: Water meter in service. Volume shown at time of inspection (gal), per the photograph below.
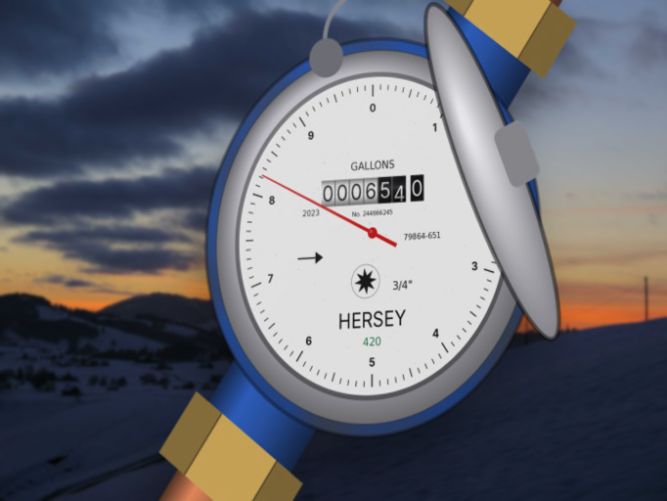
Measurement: 6538.2 gal
